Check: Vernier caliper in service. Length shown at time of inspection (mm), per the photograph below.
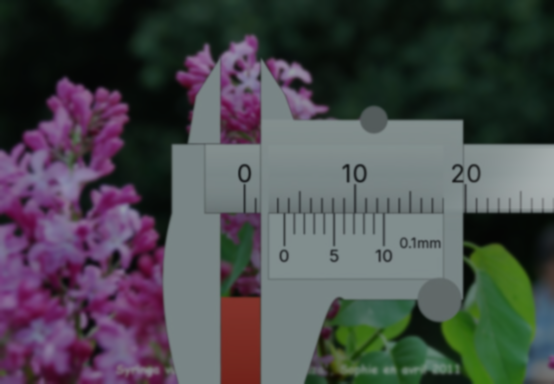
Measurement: 3.6 mm
